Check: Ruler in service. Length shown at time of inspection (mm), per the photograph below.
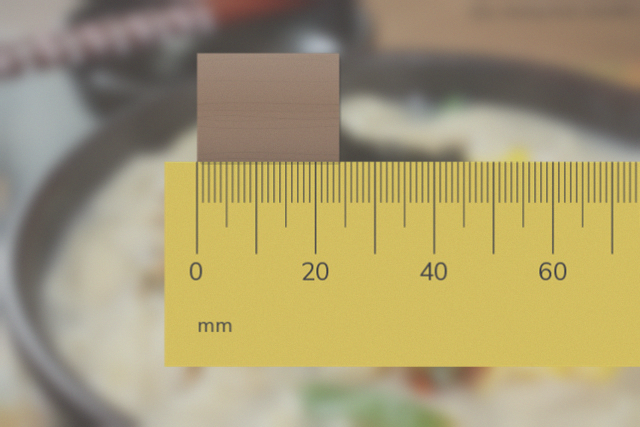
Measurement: 24 mm
